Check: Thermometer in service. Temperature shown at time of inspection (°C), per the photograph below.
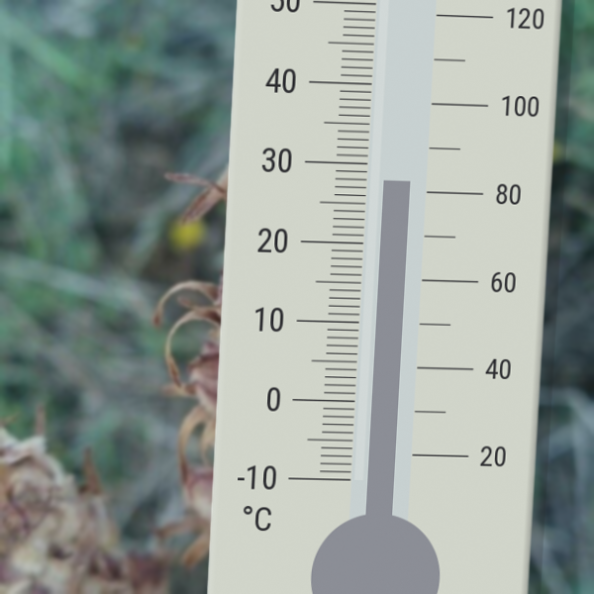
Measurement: 28 °C
